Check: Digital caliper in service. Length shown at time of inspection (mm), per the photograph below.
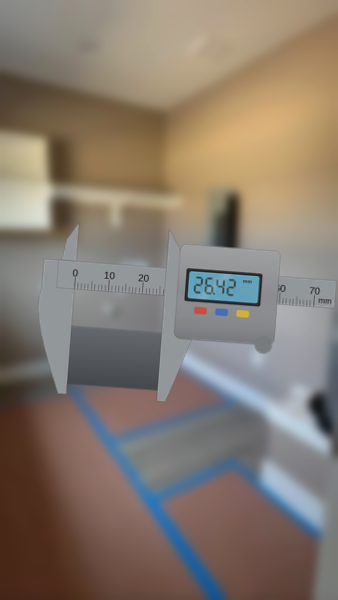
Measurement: 26.42 mm
